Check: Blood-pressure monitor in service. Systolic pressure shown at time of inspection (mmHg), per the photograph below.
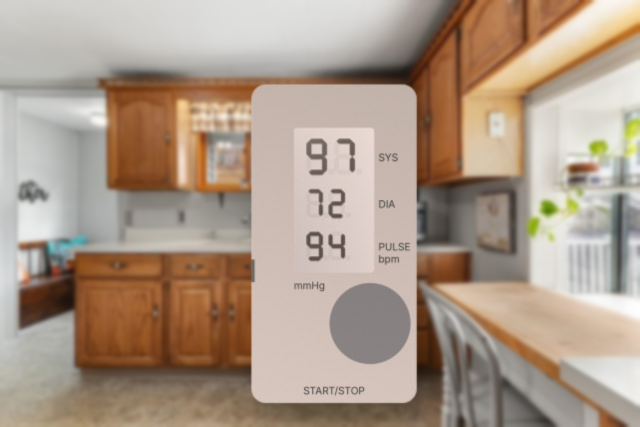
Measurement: 97 mmHg
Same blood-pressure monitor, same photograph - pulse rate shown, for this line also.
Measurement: 94 bpm
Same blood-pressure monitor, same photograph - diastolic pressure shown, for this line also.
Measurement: 72 mmHg
